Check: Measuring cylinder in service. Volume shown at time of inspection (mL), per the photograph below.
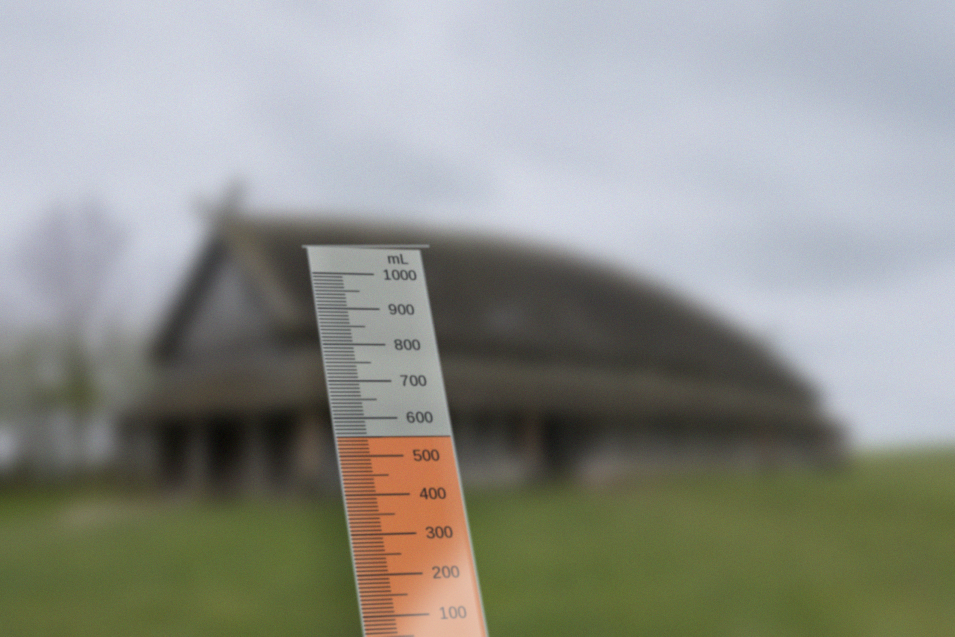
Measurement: 550 mL
